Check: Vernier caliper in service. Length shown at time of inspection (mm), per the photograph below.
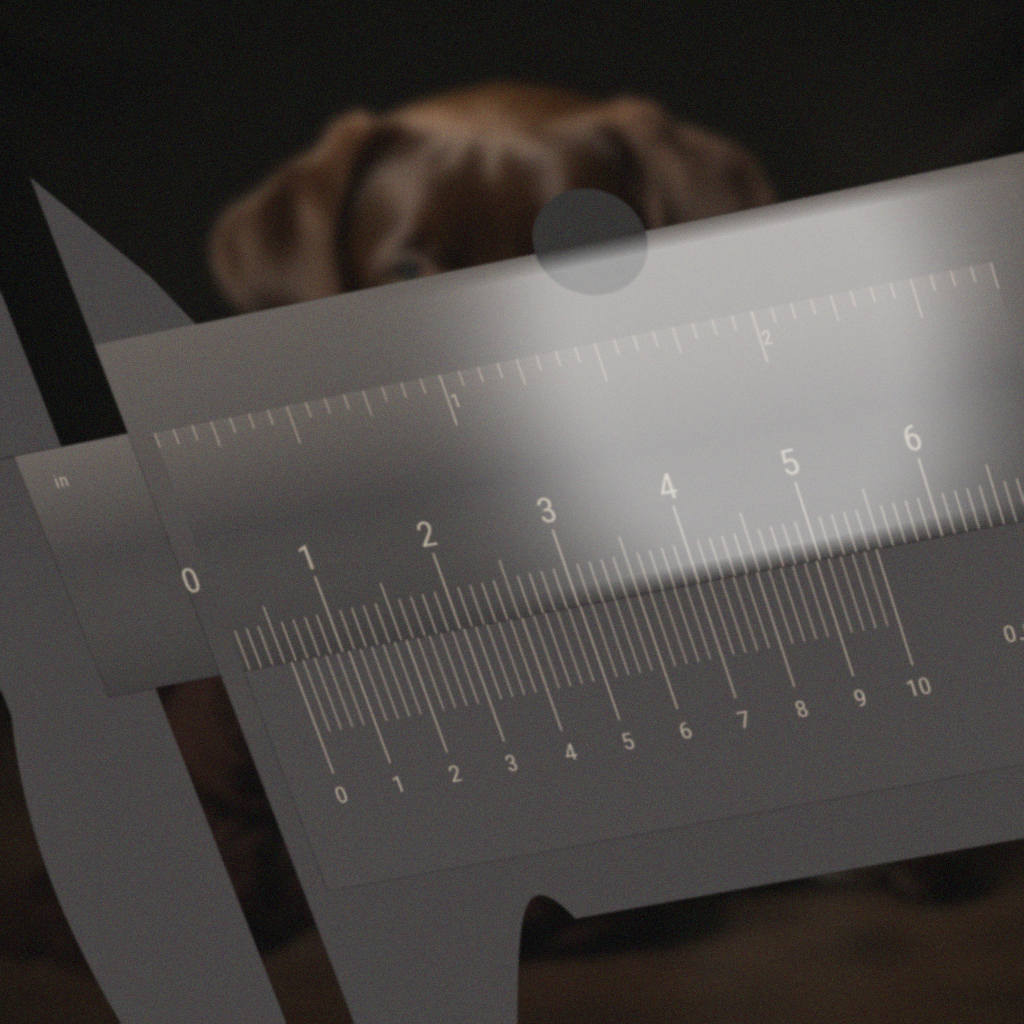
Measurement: 5.6 mm
